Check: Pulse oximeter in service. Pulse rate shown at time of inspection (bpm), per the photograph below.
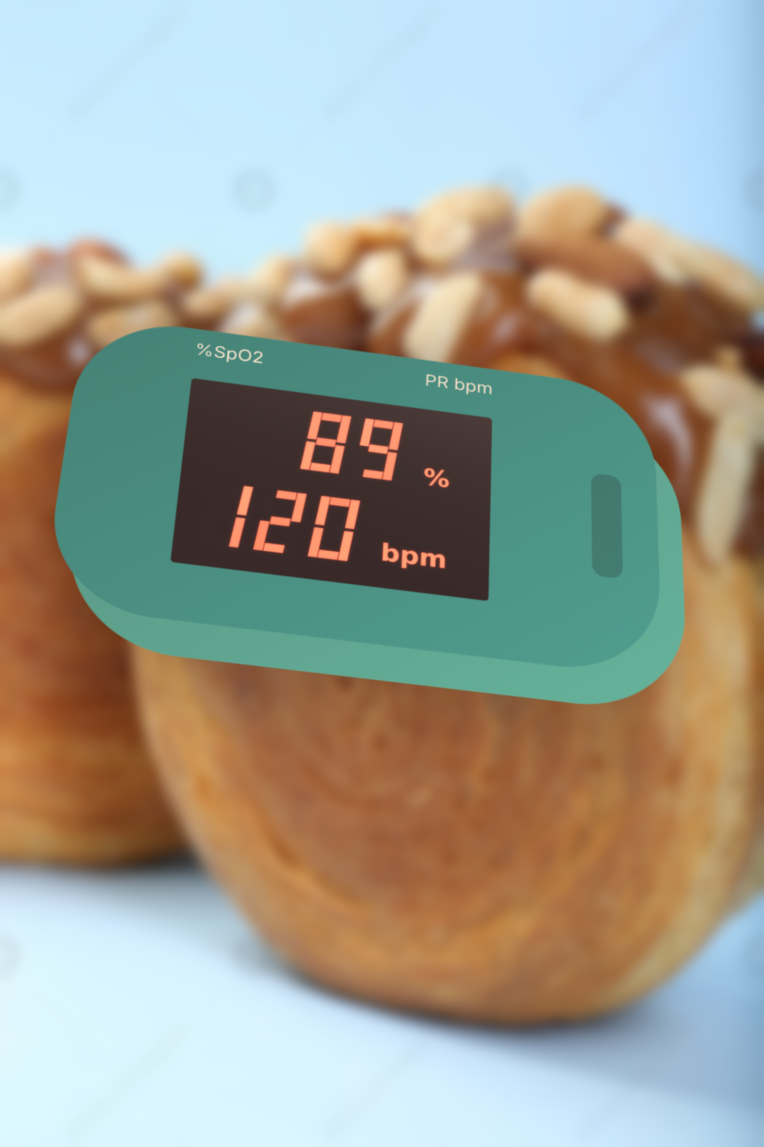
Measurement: 120 bpm
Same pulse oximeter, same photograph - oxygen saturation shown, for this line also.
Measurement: 89 %
